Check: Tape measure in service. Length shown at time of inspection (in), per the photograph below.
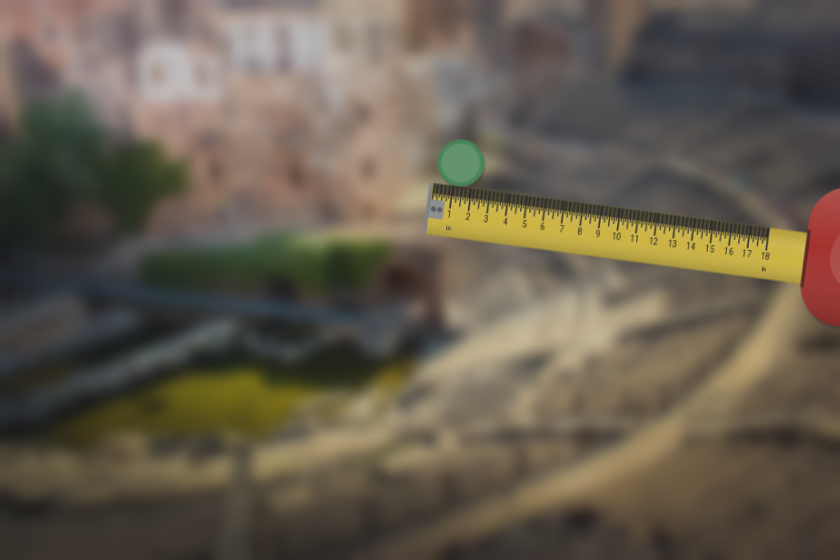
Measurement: 2.5 in
